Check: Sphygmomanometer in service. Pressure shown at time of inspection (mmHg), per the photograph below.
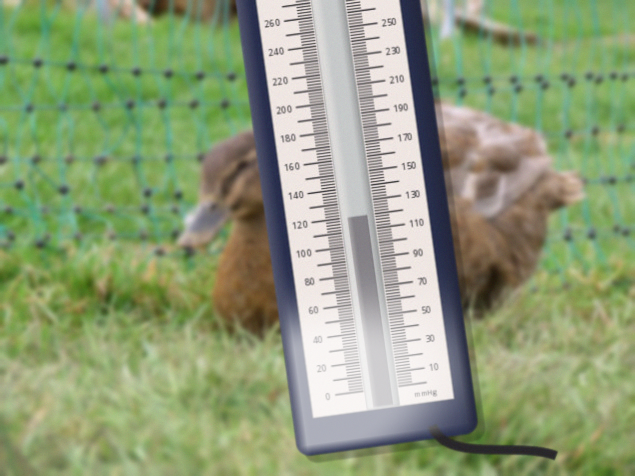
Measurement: 120 mmHg
